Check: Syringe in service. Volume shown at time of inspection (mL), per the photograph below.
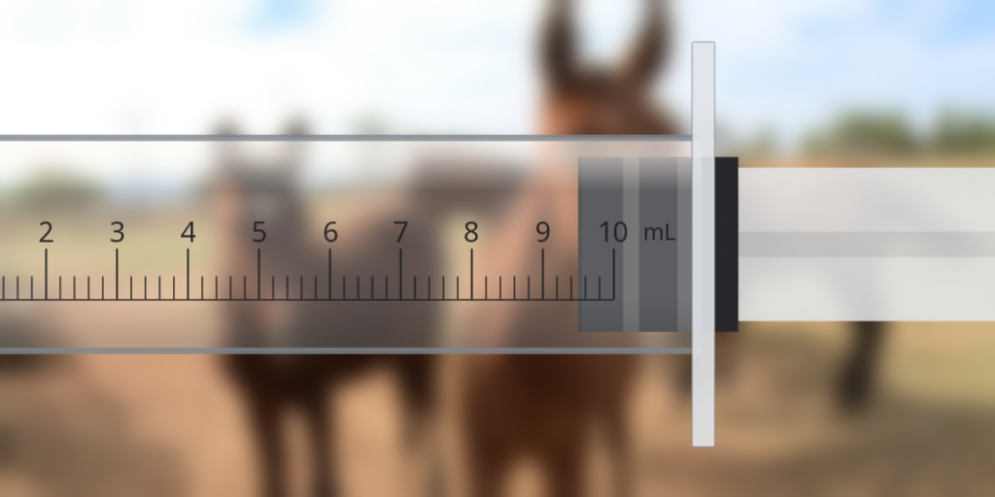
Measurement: 9.5 mL
